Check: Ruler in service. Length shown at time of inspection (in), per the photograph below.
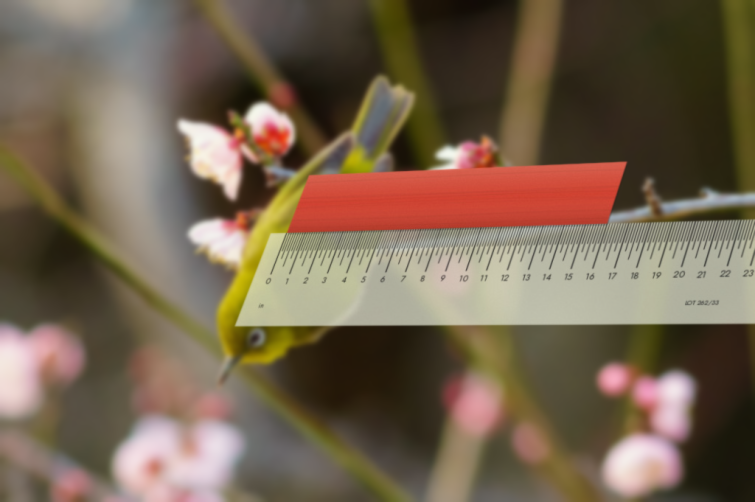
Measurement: 16 in
